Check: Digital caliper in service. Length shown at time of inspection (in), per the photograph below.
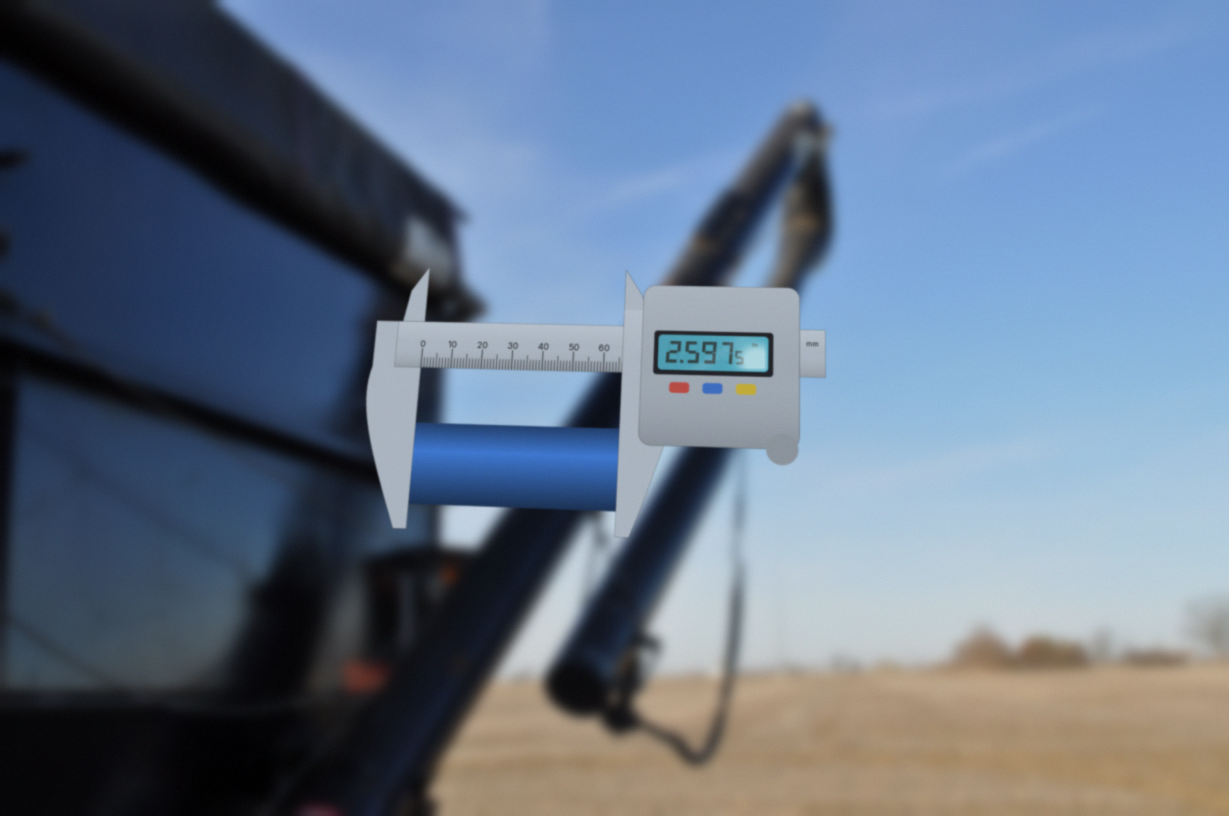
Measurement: 2.5975 in
